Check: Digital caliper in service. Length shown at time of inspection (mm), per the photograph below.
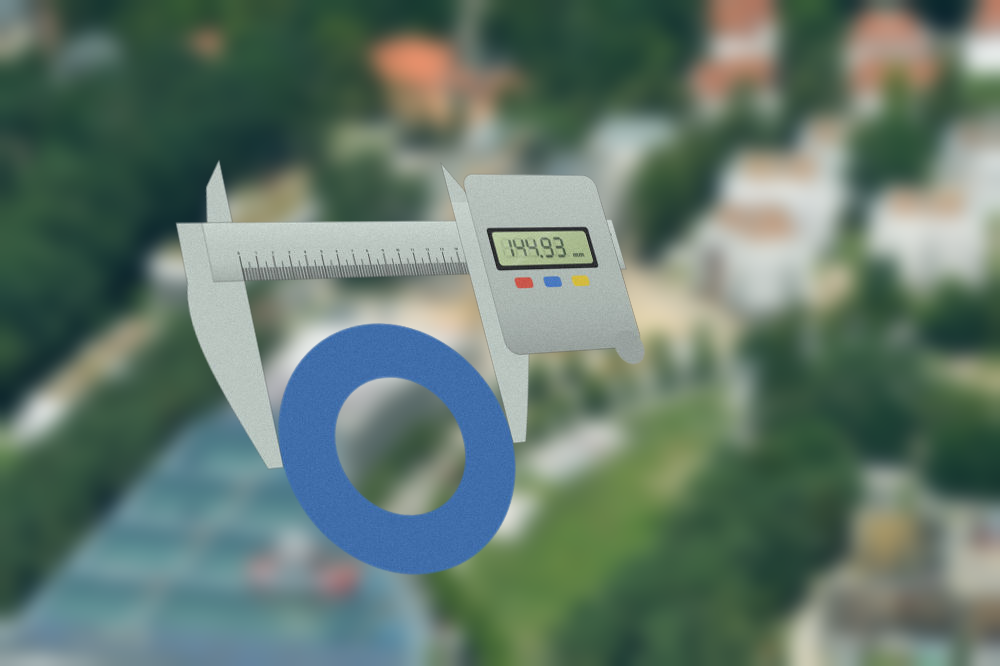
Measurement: 144.93 mm
